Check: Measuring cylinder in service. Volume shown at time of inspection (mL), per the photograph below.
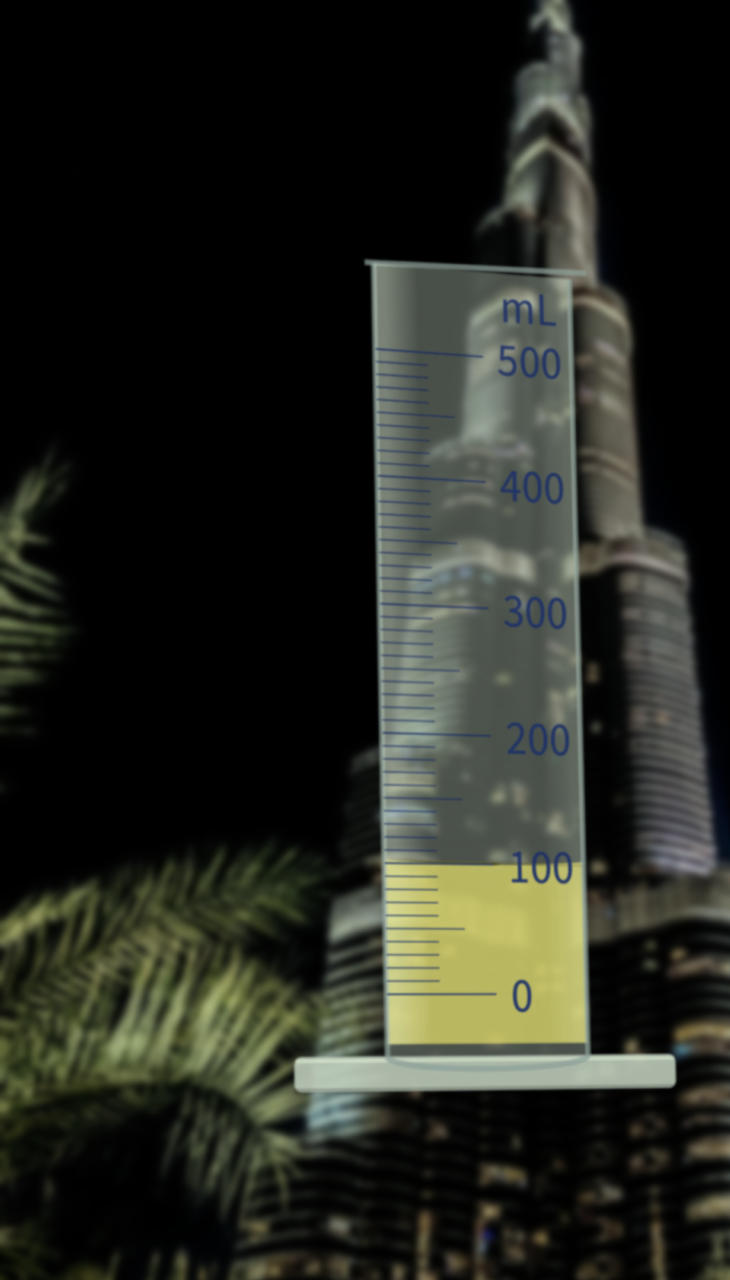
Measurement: 100 mL
